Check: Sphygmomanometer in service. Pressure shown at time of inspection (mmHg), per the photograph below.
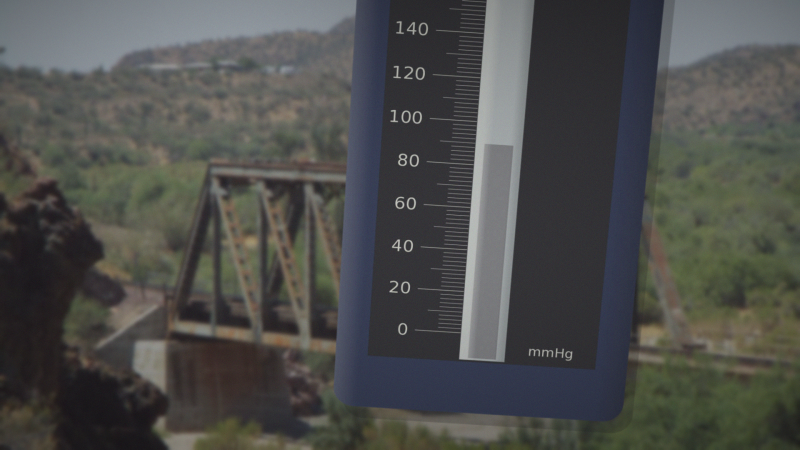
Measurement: 90 mmHg
